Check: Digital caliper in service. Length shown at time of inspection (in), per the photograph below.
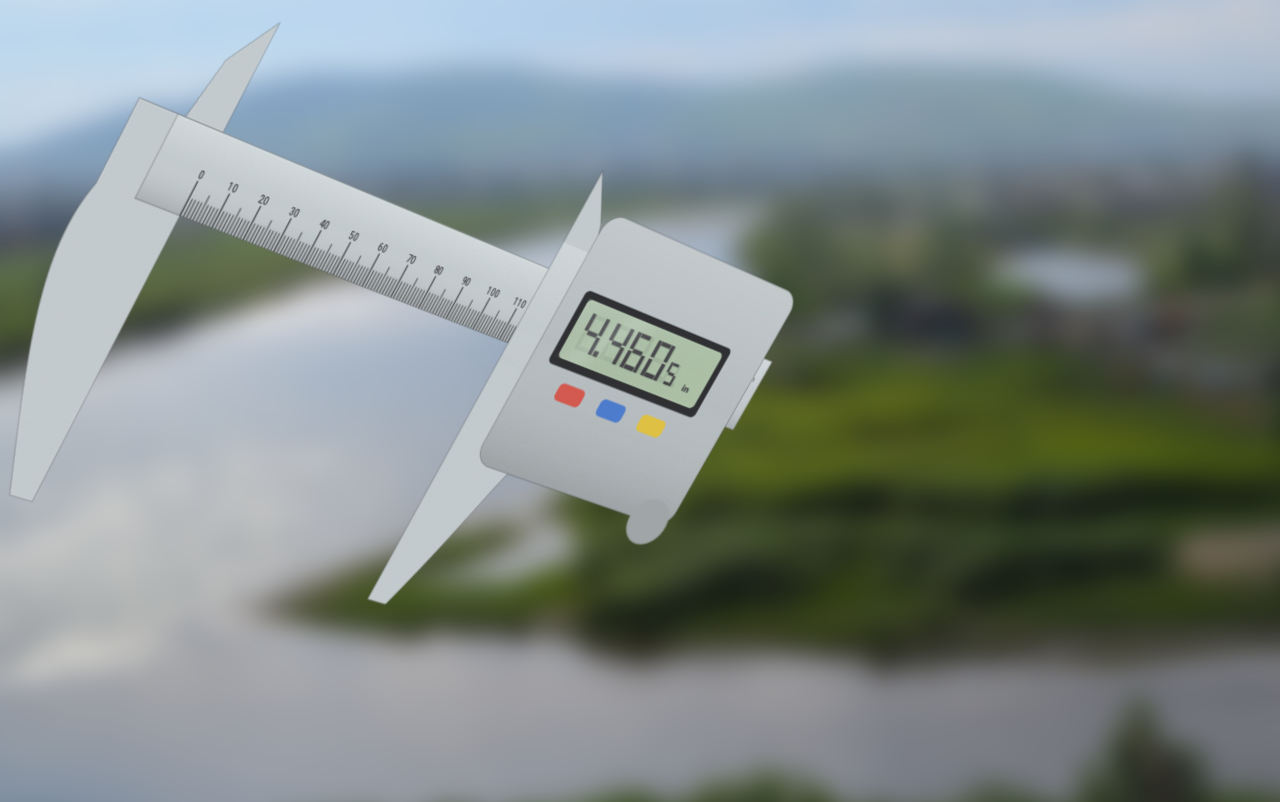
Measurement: 4.4605 in
